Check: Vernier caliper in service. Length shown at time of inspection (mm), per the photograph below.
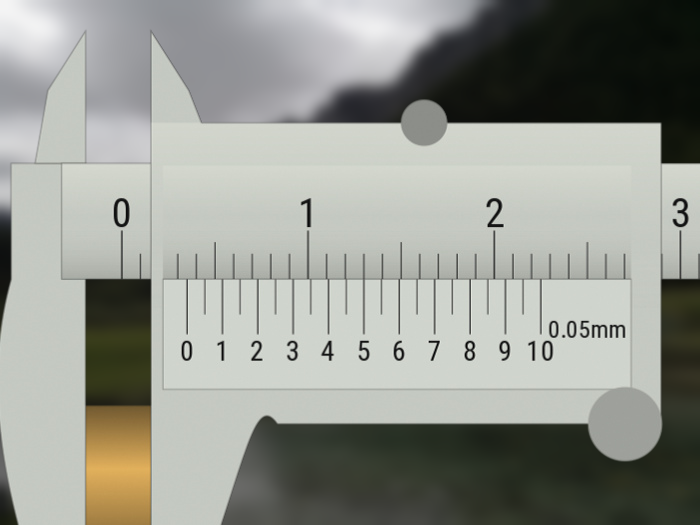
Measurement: 3.5 mm
